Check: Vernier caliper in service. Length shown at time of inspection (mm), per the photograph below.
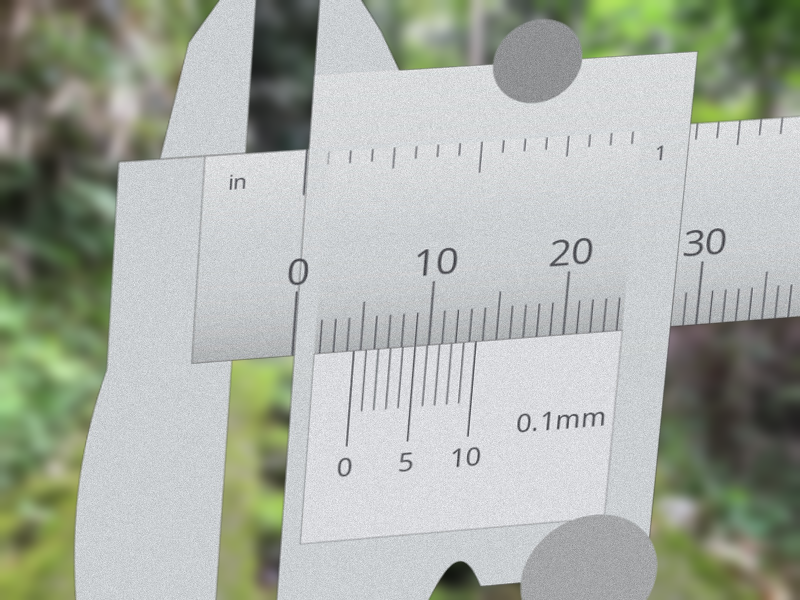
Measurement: 4.5 mm
